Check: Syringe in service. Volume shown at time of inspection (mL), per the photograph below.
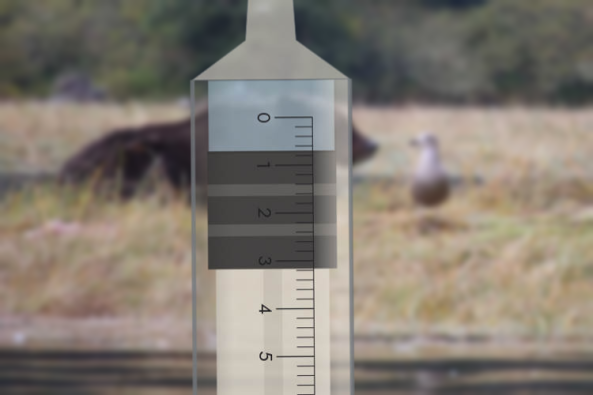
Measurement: 0.7 mL
